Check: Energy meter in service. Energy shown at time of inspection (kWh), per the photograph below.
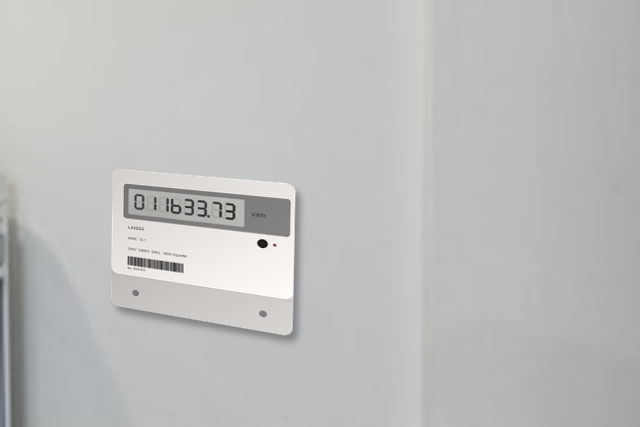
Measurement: 11633.73 kWh
